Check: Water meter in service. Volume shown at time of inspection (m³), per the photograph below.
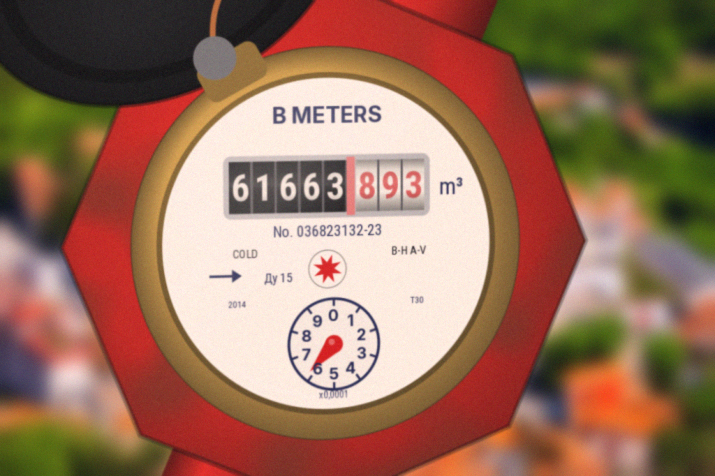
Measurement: 61663.8936 m³
